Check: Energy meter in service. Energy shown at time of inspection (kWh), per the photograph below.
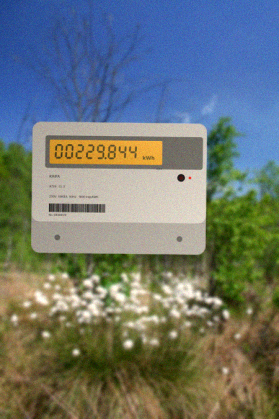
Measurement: 229.844 kWh
